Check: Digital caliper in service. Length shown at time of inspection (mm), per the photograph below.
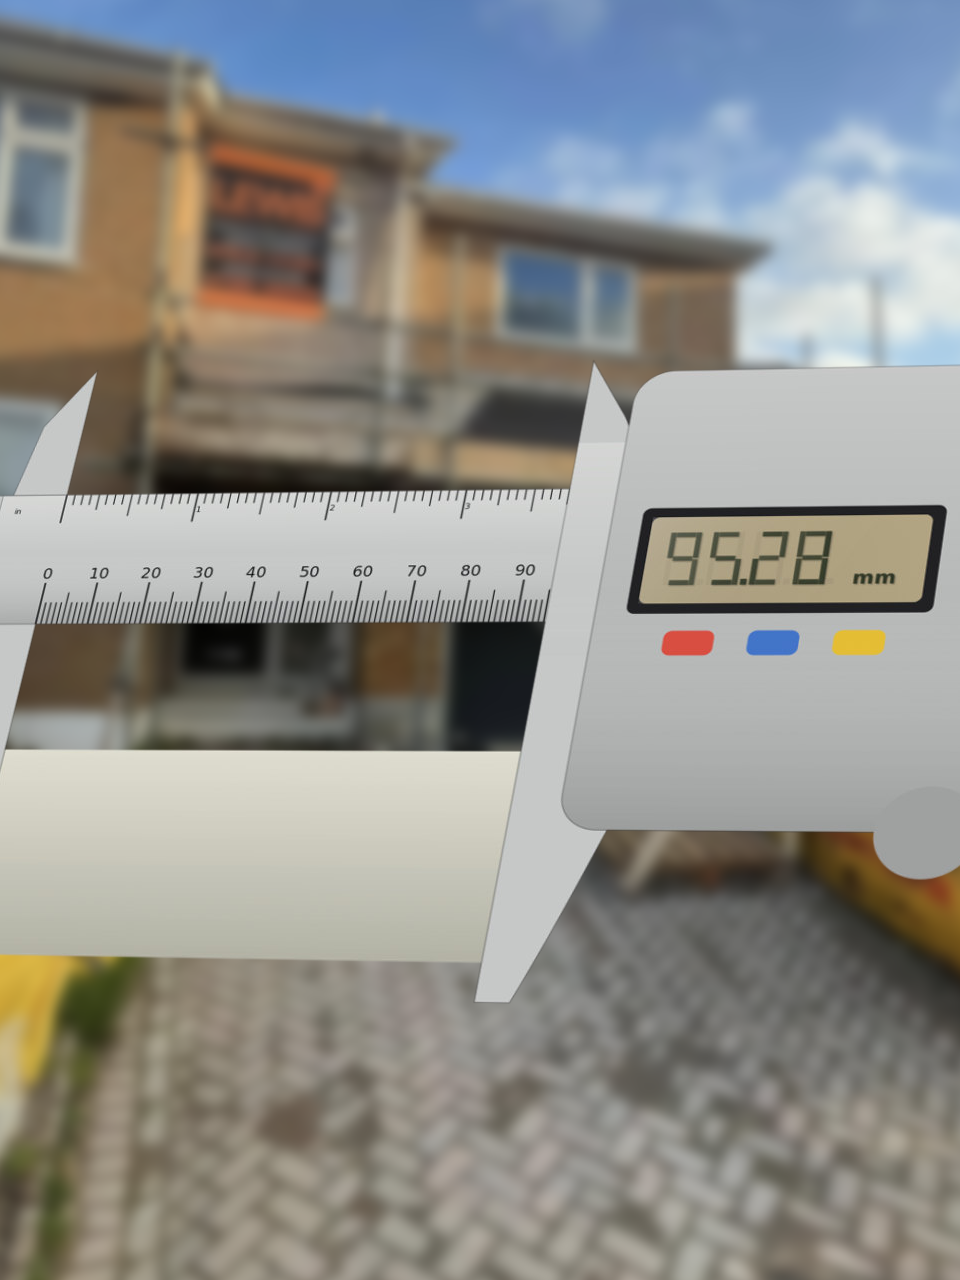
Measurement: 95.28 mm
